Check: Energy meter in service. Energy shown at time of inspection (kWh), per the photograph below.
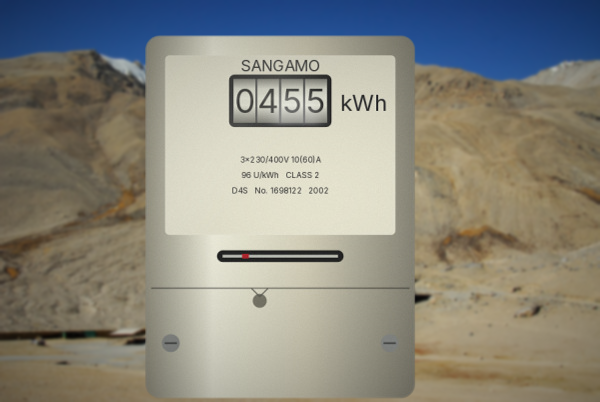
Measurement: 455 kWh
